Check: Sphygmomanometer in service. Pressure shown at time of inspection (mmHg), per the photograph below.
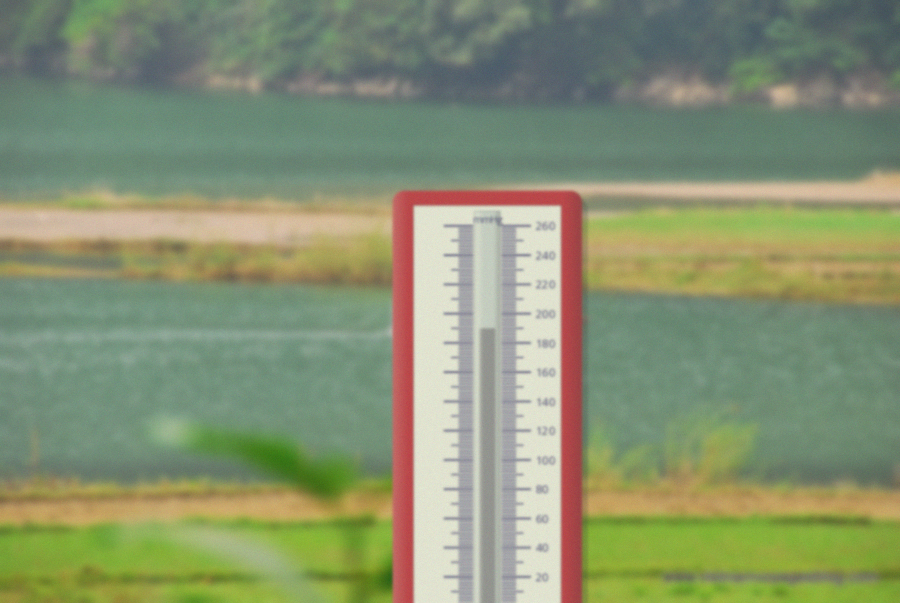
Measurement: 190 mmHg
